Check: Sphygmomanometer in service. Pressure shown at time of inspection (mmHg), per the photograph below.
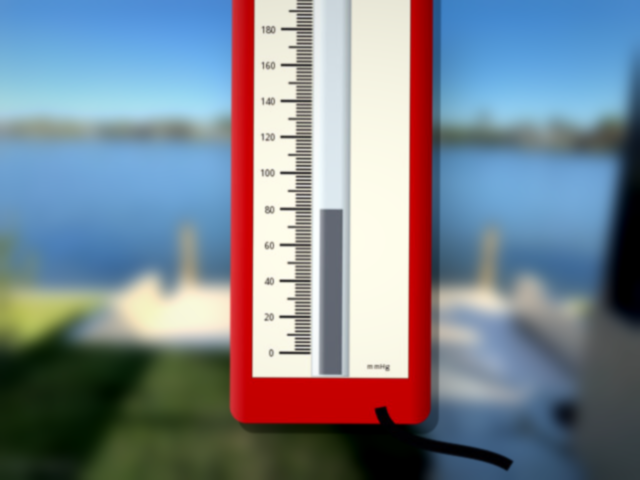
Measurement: 80 mmHg
